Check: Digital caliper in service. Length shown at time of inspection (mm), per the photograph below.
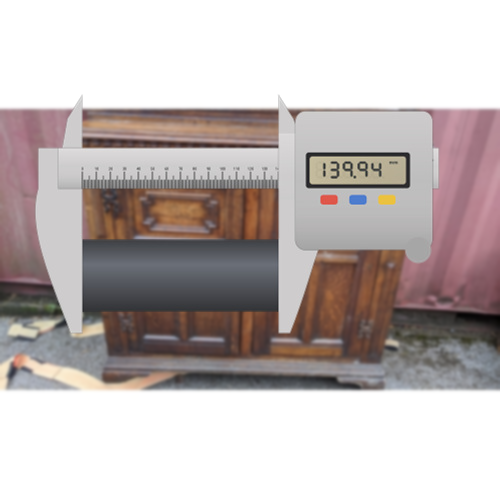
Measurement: 139.94 mm
